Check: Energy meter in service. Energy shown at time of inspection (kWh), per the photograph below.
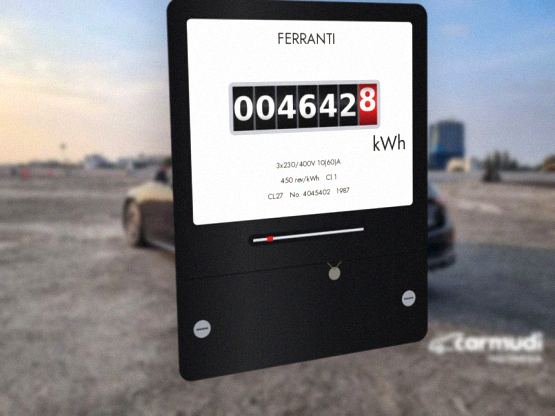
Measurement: 4642.8 kWh
